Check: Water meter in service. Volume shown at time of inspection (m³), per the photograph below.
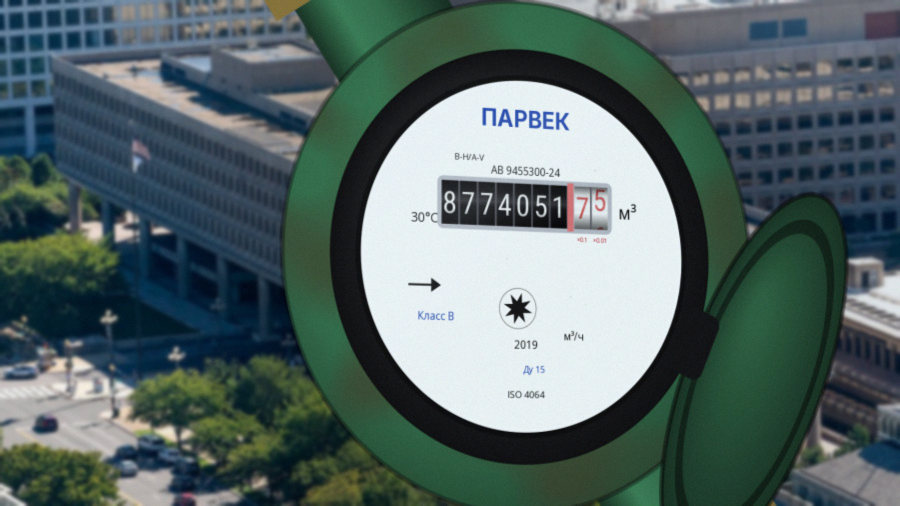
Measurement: 8774051.75 m³
